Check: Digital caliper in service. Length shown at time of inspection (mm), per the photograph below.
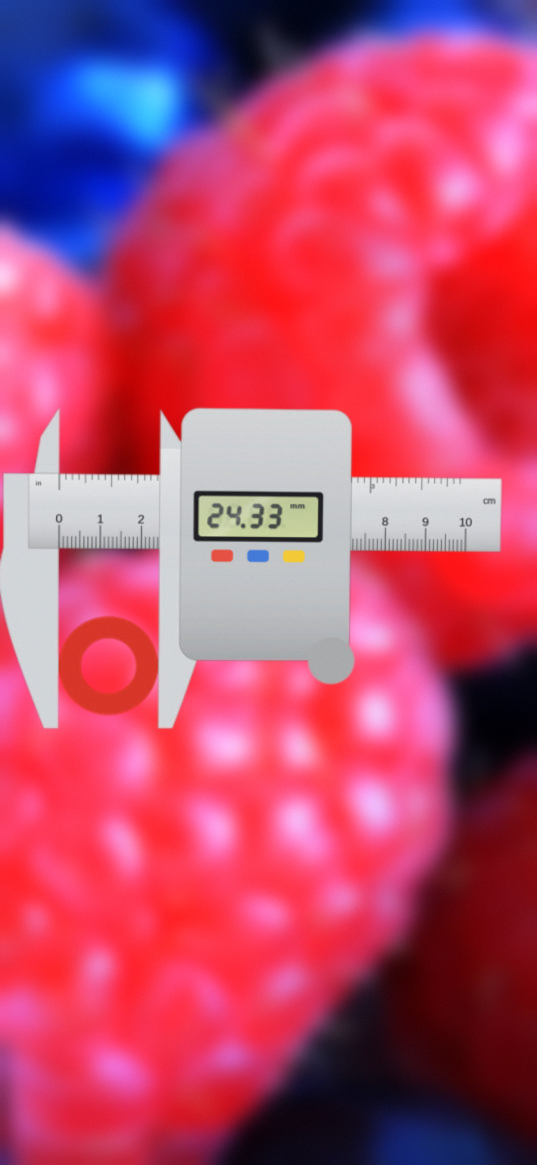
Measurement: 24.33 mm
